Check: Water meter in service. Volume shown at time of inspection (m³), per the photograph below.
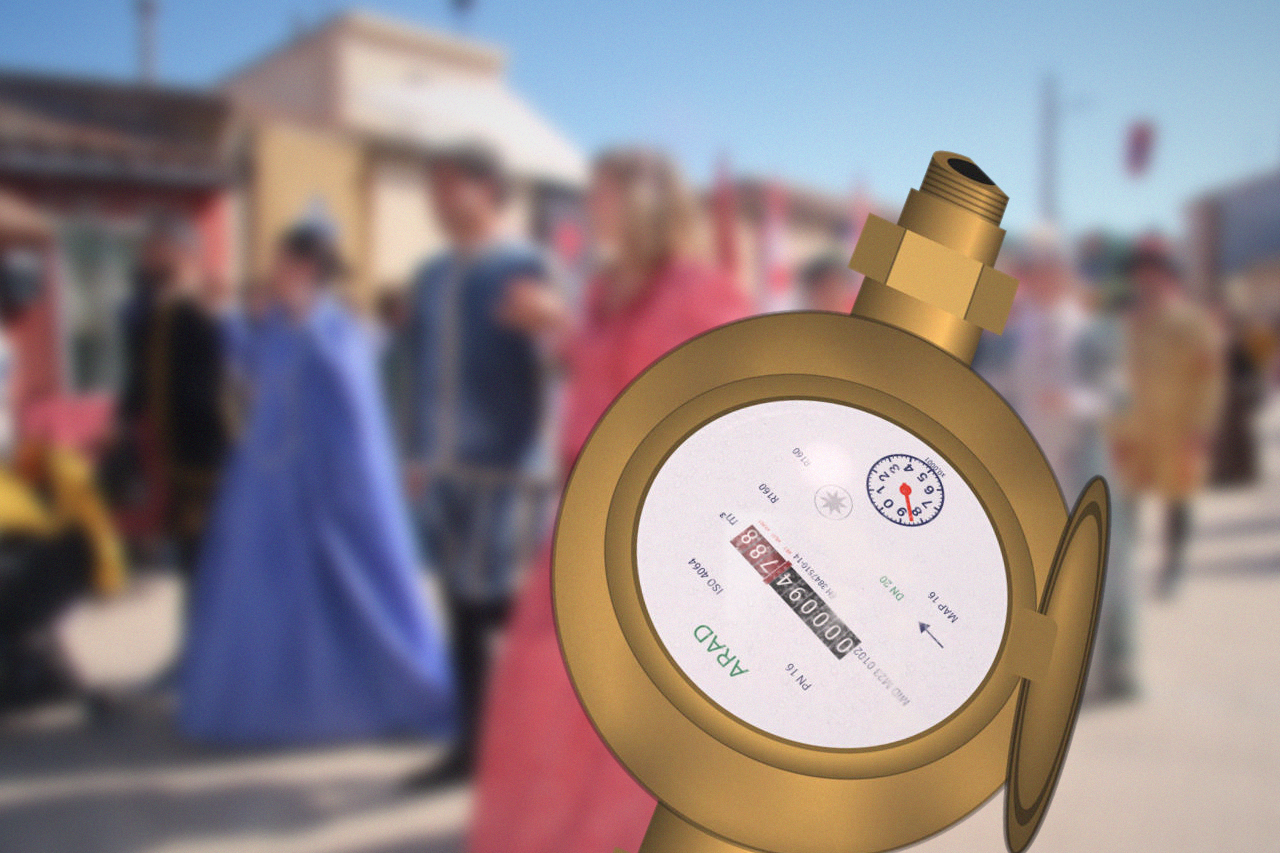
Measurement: 94.7878 m³
